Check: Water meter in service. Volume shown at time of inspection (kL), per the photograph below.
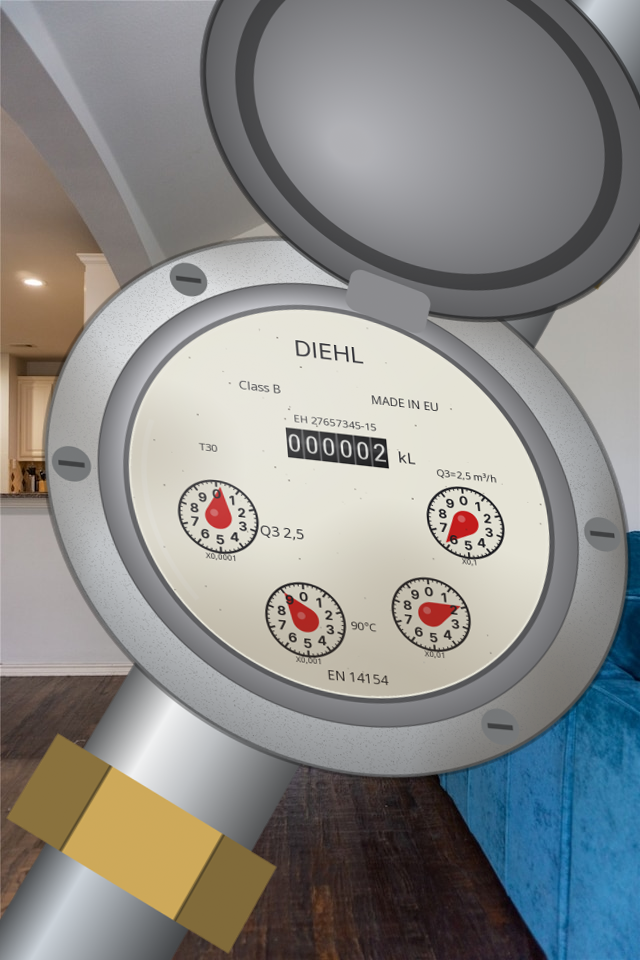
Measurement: 2.6190 kL
